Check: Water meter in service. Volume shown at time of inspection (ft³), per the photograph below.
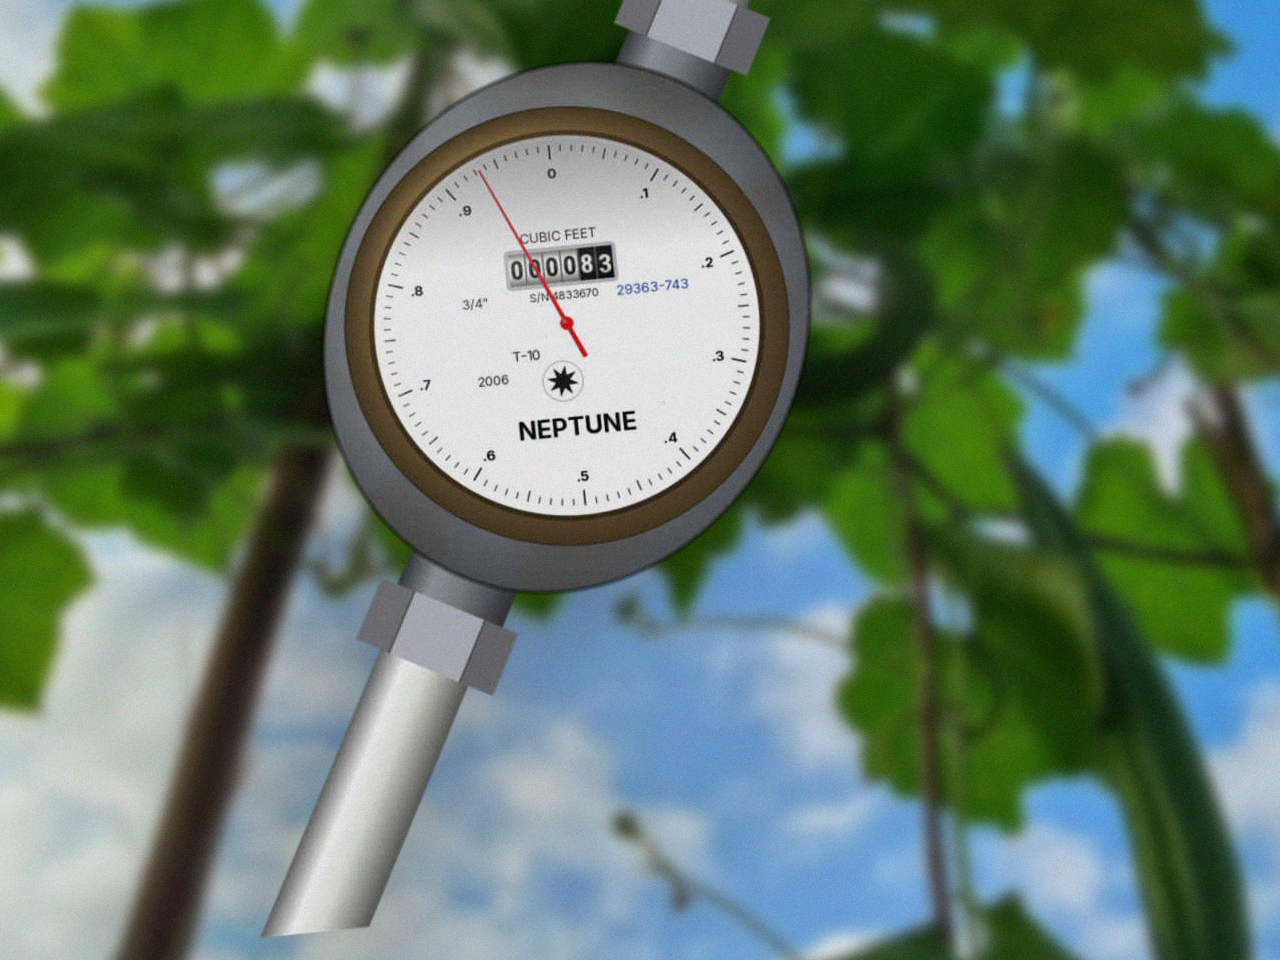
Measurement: 82.93 ft³
